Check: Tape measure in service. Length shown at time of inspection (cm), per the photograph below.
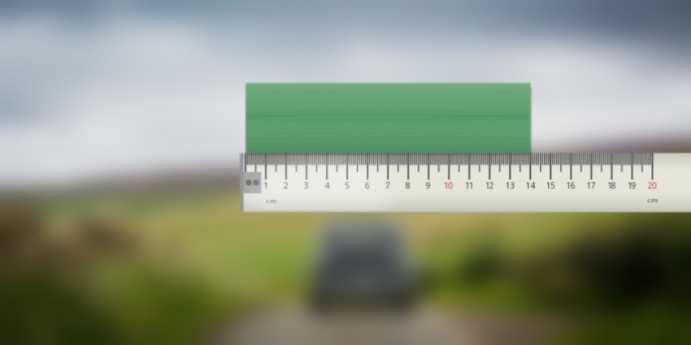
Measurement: 14 cm
